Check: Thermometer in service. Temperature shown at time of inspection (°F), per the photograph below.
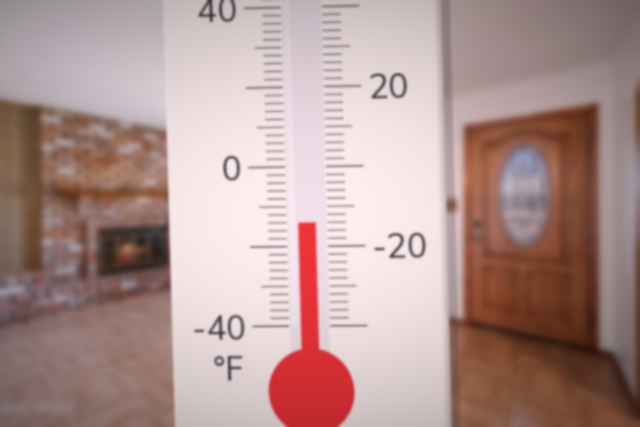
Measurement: -14 °F
